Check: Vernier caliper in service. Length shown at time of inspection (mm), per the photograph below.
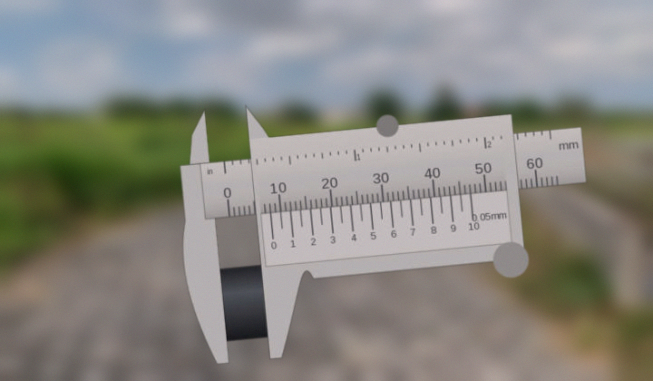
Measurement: 8.0 mm
